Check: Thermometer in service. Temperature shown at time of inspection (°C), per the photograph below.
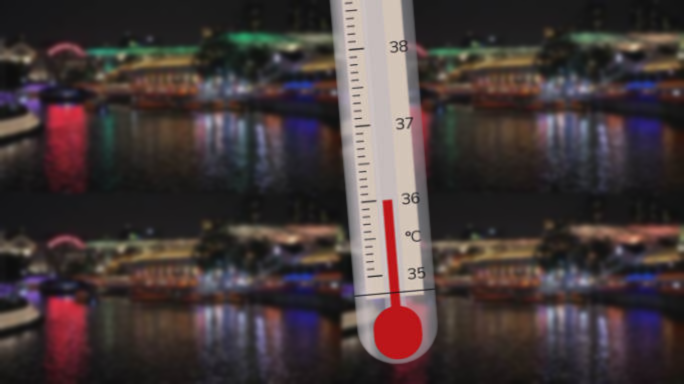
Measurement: 36 °C
